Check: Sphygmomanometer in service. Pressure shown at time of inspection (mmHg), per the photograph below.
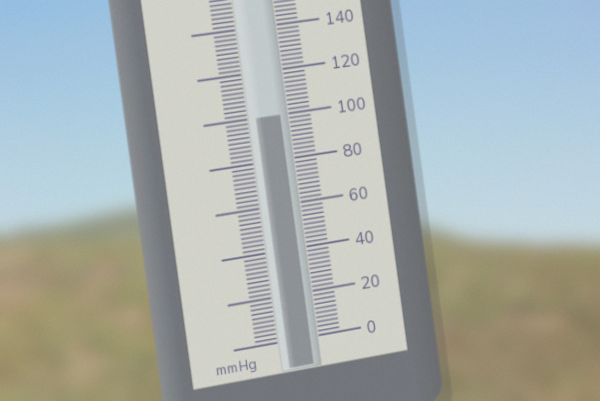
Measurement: 100 mmHg
